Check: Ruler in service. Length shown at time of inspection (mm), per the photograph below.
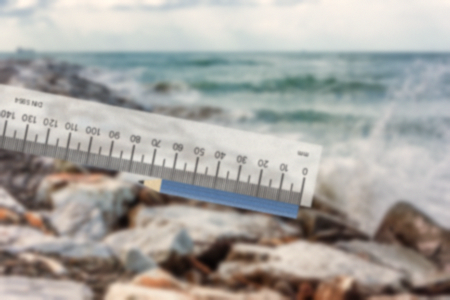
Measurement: 75 mm
